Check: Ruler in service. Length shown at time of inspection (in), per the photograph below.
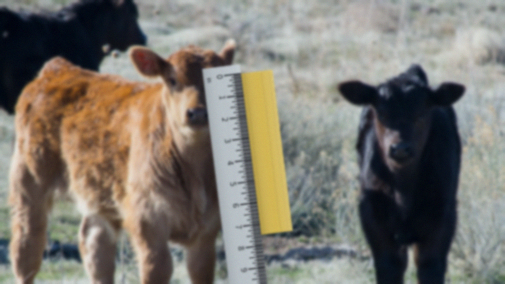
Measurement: 7.5 in
